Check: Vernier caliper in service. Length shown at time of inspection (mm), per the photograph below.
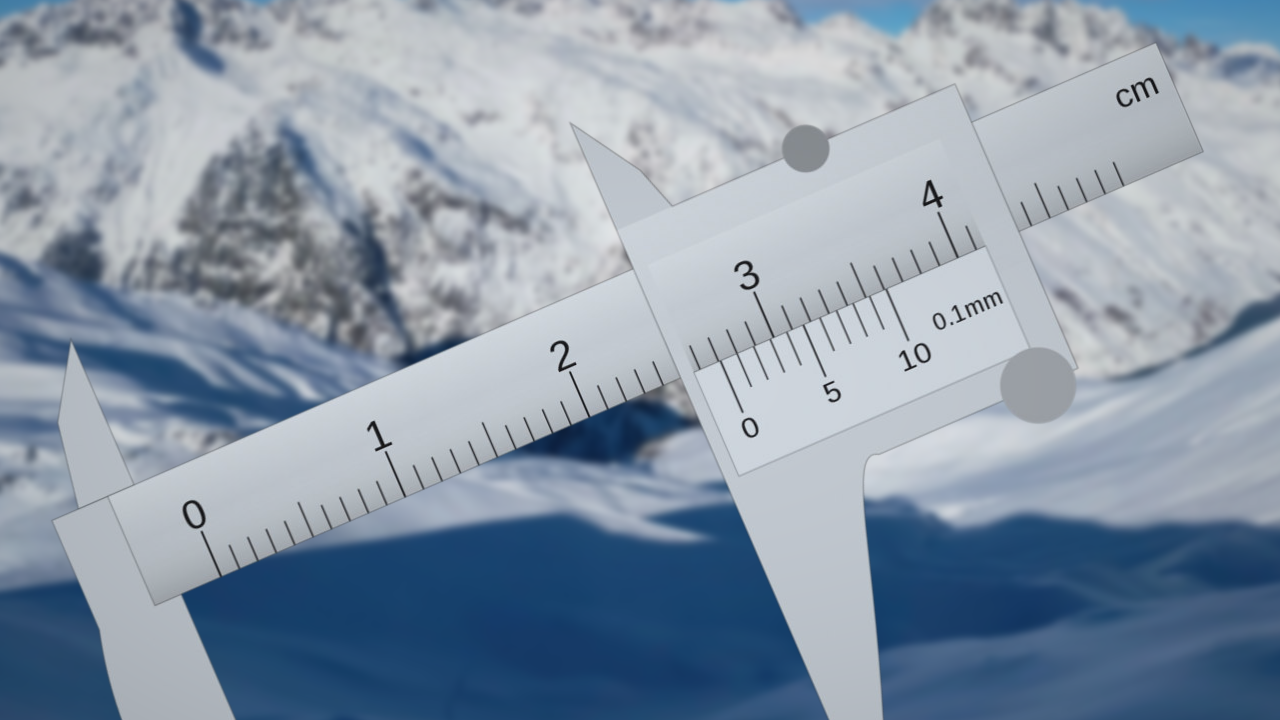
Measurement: 27.1 mm
